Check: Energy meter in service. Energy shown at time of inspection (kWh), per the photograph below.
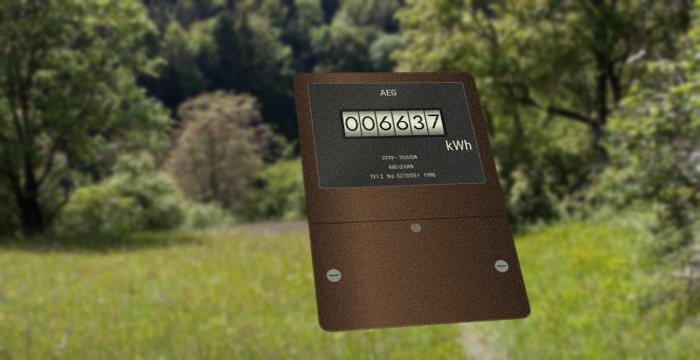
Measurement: 6637 kWh
